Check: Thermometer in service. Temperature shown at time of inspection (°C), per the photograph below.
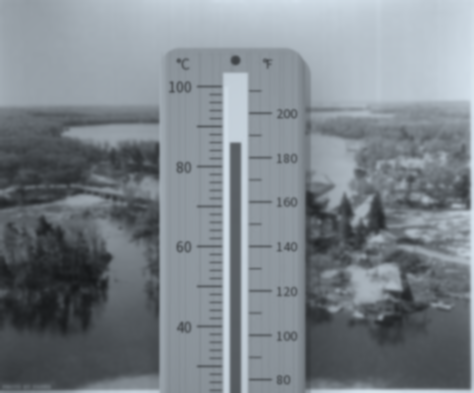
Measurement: 86 °C
